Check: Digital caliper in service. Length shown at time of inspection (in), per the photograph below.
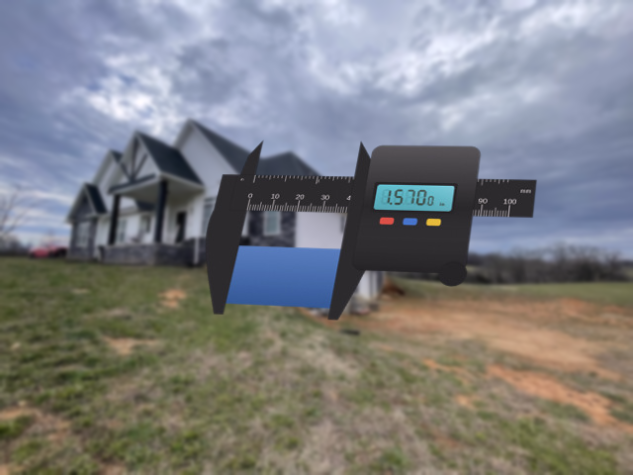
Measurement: 1.5700 in
